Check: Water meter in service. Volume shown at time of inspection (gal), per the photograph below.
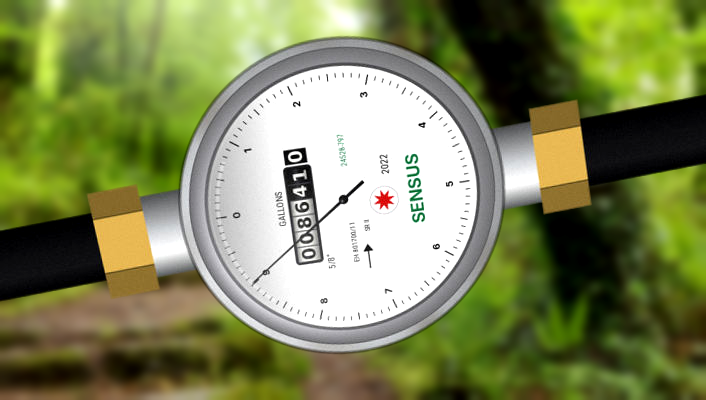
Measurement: 86409.0 gal
